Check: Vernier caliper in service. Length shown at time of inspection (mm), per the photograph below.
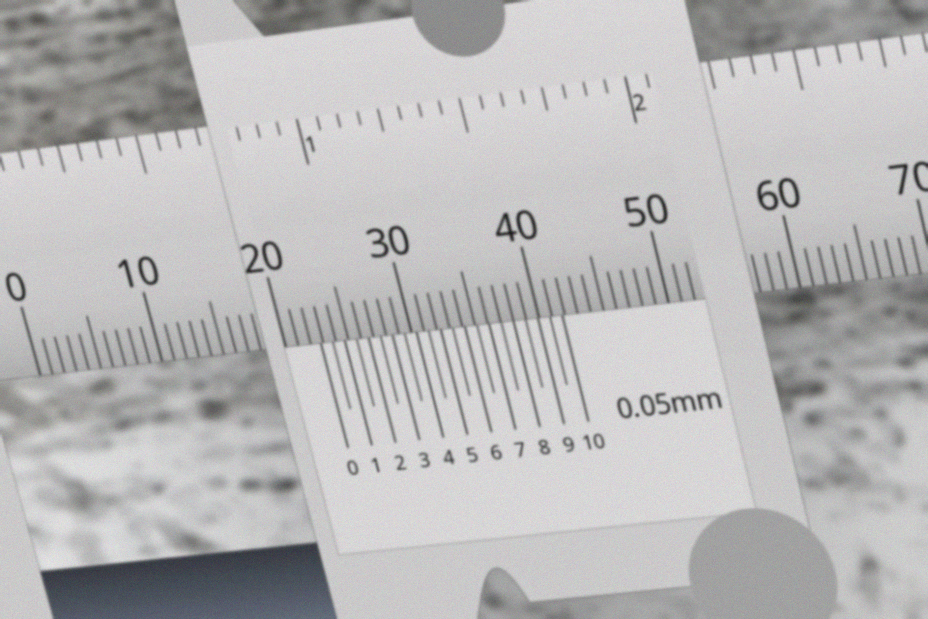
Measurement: 22.8 mm
